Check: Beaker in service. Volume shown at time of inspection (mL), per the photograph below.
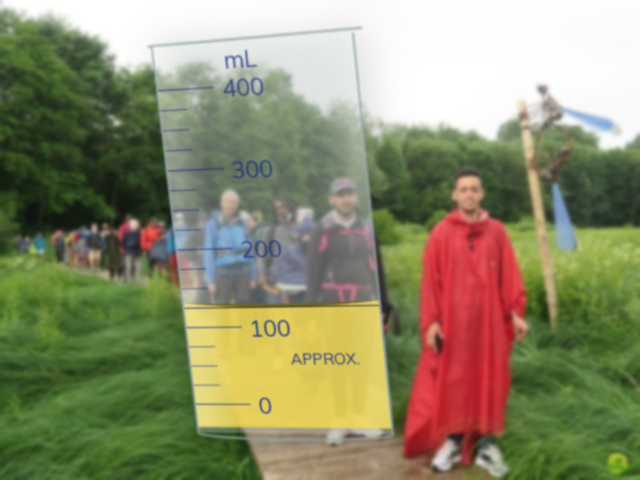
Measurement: 125 mL
